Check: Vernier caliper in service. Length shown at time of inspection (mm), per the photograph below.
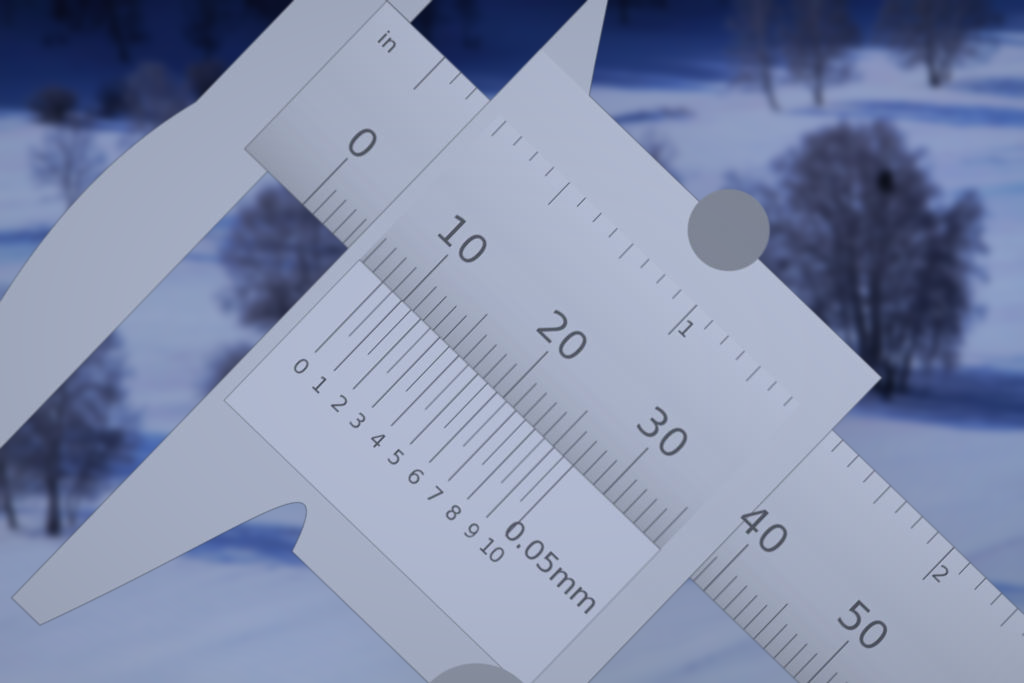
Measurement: 8.0 mm
